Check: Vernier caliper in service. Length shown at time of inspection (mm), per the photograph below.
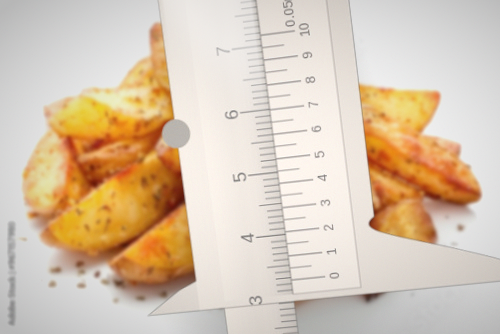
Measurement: 32.6 mm
